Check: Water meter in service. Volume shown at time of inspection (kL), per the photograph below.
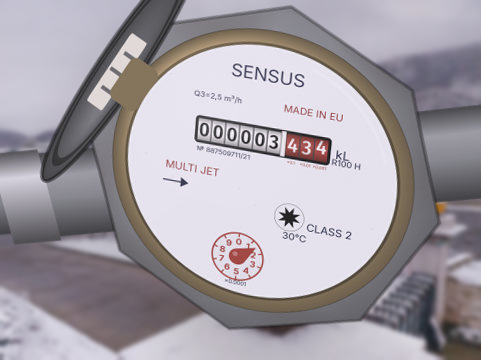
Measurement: 3.4341 kL
